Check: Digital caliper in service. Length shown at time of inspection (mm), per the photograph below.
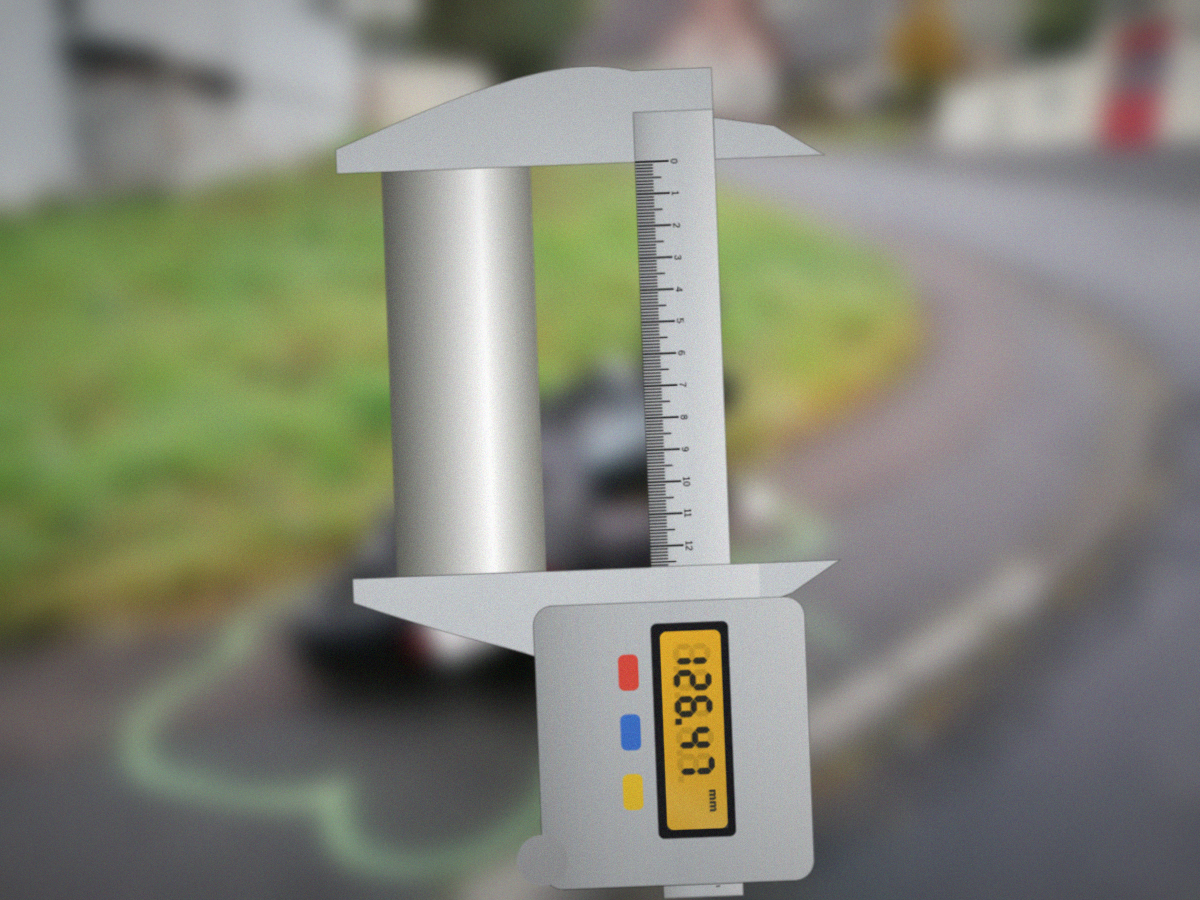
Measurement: 126.47 mm
